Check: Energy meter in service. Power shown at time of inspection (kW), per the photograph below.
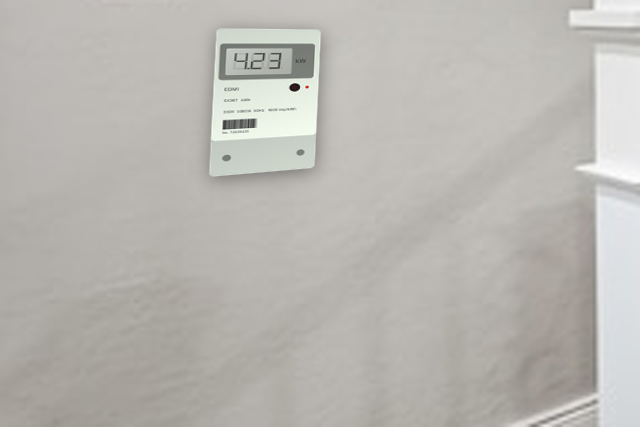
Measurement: 4.23 kW
